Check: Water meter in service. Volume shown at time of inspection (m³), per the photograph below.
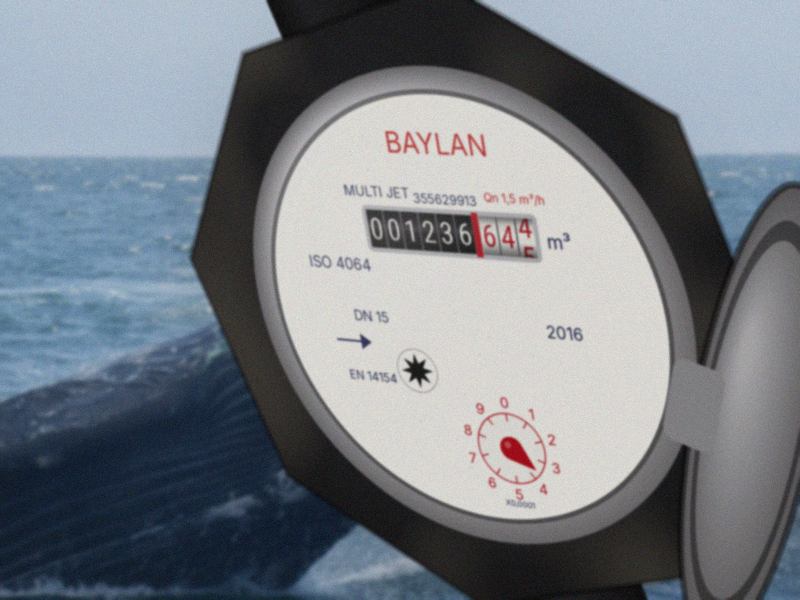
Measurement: 1236.6443 m³
